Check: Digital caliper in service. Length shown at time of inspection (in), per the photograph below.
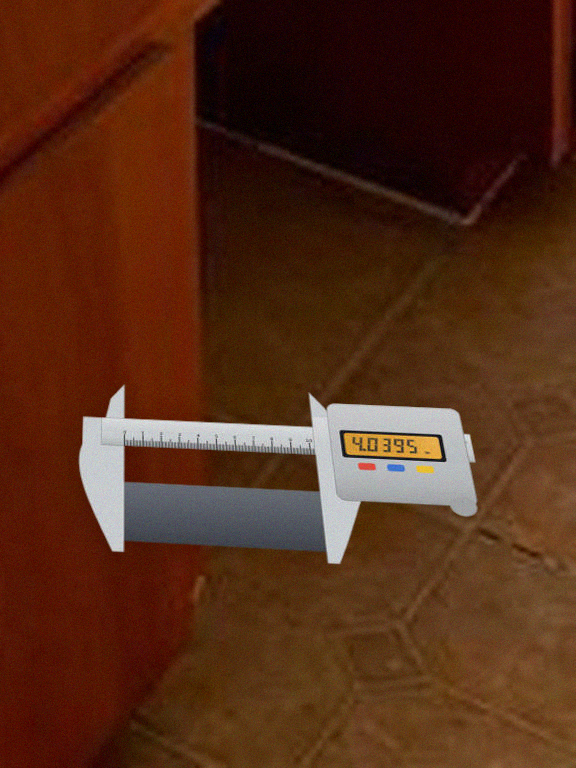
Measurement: 4.0395 in
